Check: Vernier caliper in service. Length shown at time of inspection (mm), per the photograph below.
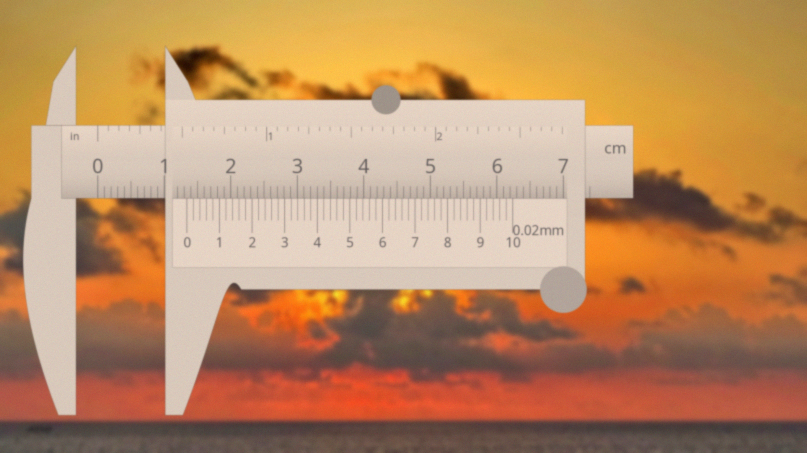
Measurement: 13.4 mm
